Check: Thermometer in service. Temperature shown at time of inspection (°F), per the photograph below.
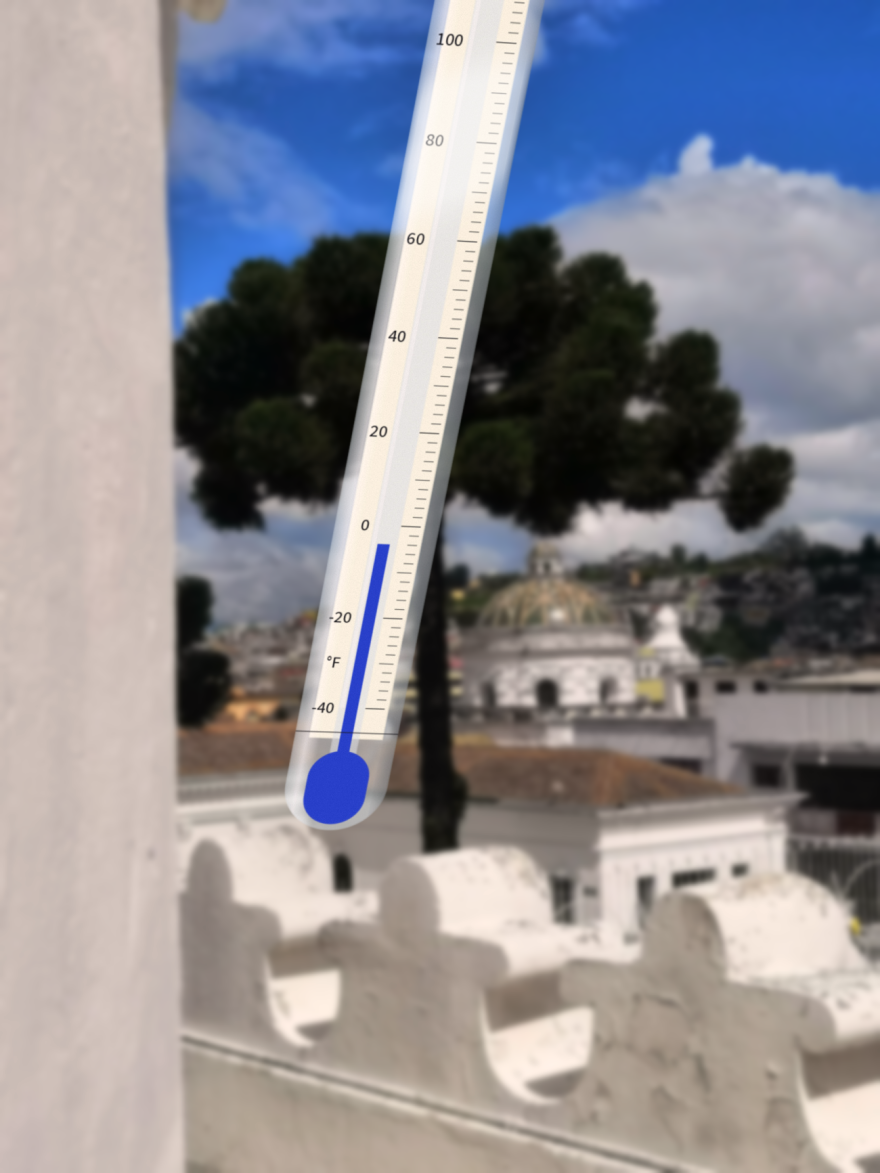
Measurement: -4 °F
